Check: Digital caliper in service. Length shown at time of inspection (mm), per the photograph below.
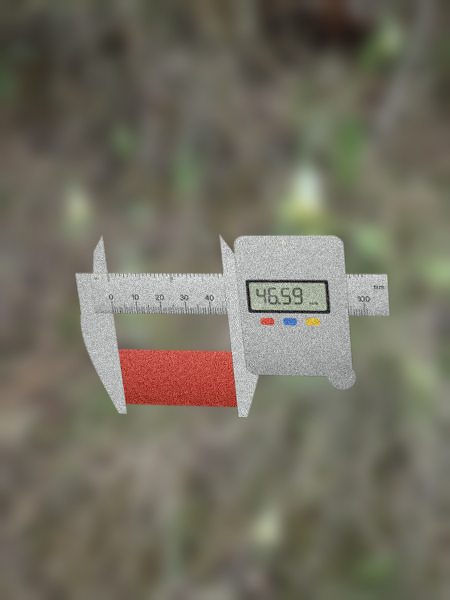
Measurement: 46.59 mm
